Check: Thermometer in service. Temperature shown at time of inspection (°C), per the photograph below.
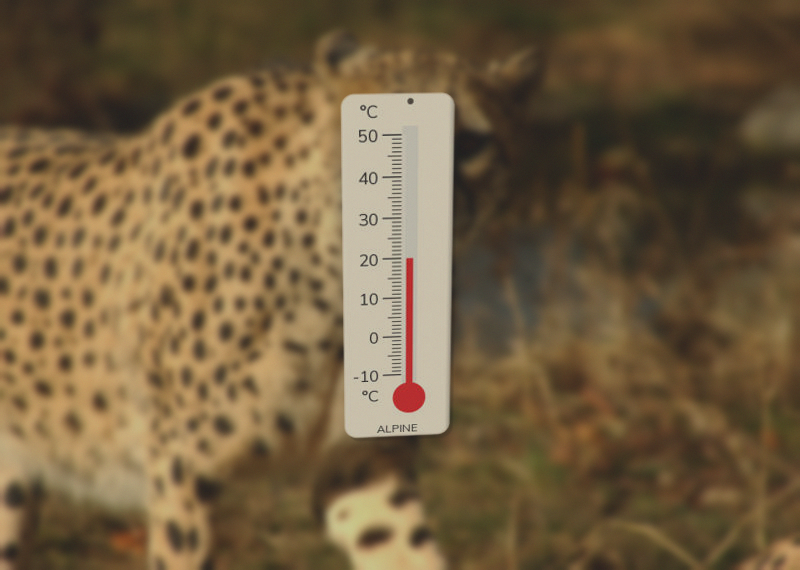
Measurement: 20 °C
